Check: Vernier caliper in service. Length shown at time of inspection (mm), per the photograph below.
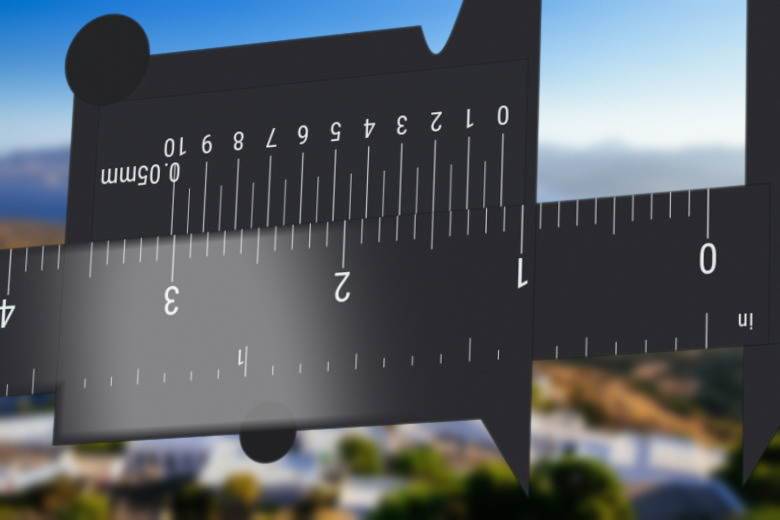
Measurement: 11.2 mm
